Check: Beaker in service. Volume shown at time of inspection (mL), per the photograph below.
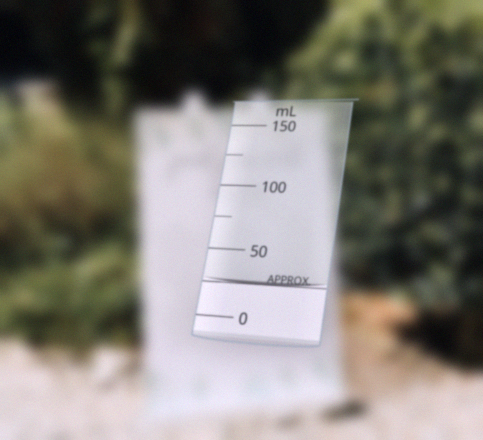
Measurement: 25 mL
